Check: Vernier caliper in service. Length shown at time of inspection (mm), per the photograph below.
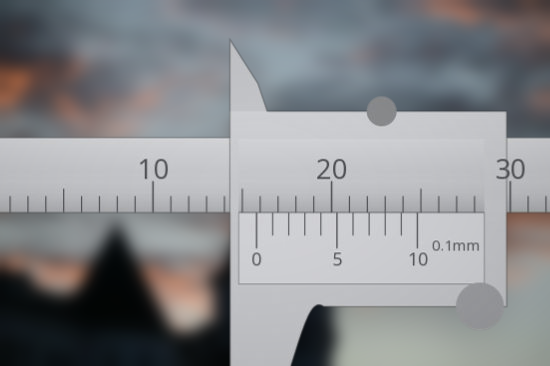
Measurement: 15.8 mm
